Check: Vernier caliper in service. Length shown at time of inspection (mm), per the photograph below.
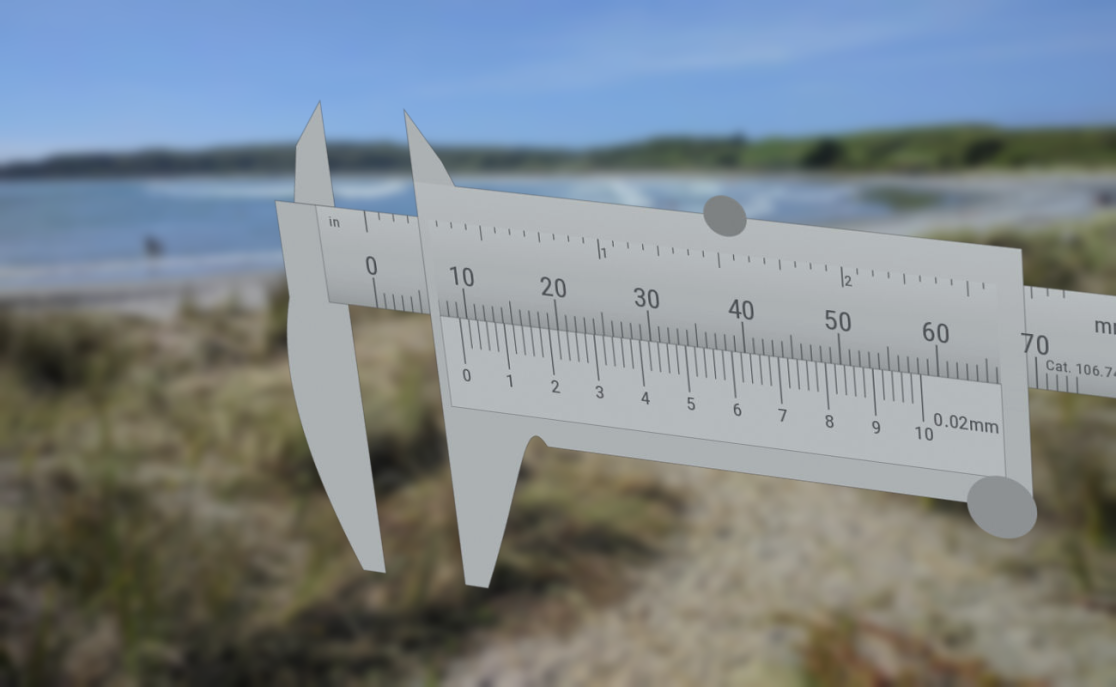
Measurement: 9.2 mm
